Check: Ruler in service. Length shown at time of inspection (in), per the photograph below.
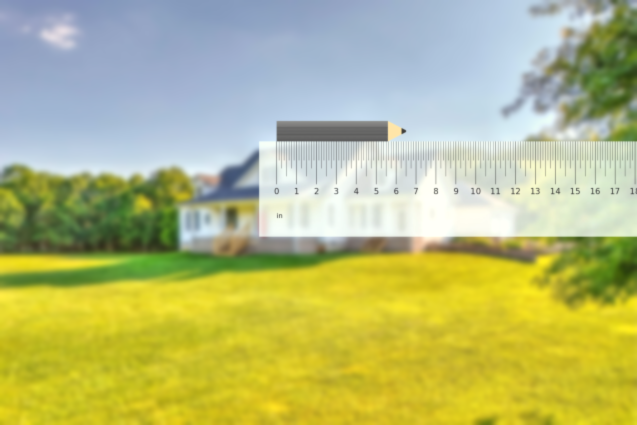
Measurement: 6.5 in
